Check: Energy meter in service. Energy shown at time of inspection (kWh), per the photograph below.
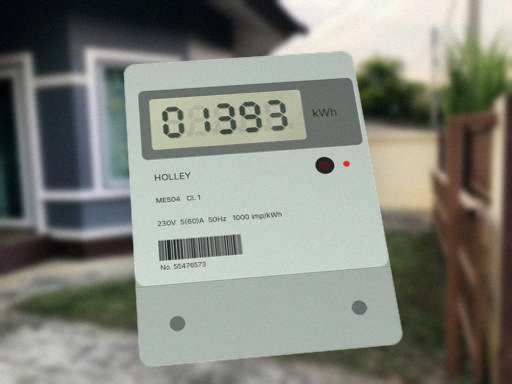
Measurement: 1393 kWh
